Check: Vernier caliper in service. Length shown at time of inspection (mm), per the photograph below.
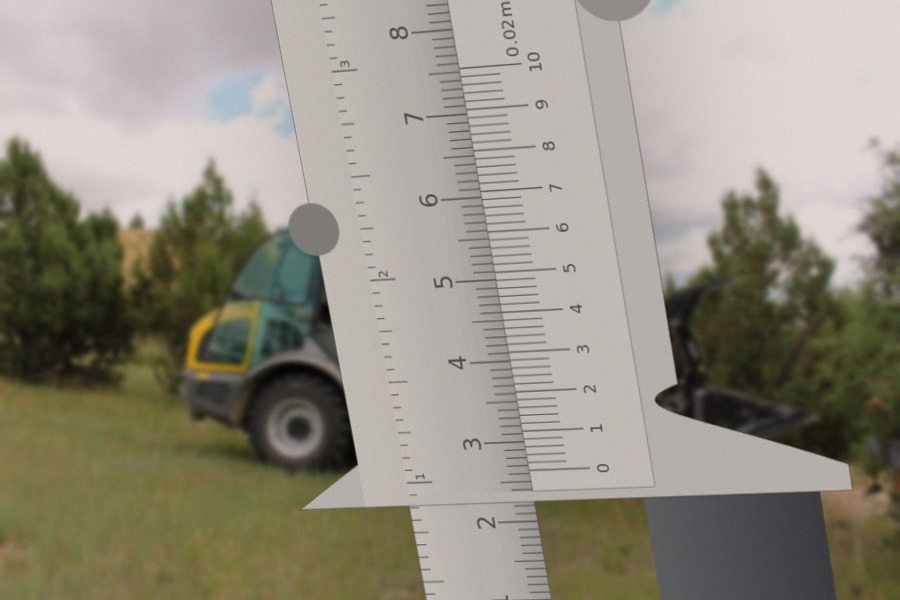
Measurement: 26.4 mm
